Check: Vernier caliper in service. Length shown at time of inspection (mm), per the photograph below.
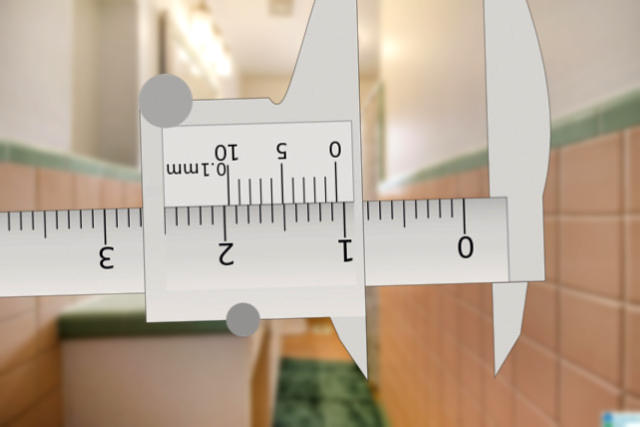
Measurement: 10.6 mm
